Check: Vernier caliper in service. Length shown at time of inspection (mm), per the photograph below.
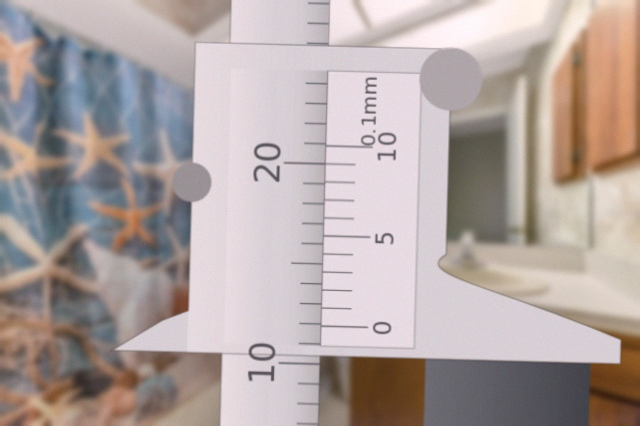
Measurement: 11.9 mm
